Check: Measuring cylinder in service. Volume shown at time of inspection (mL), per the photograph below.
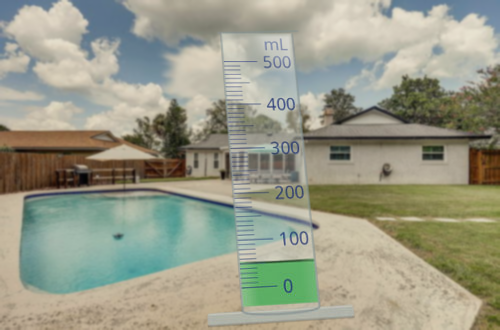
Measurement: 50 mL
